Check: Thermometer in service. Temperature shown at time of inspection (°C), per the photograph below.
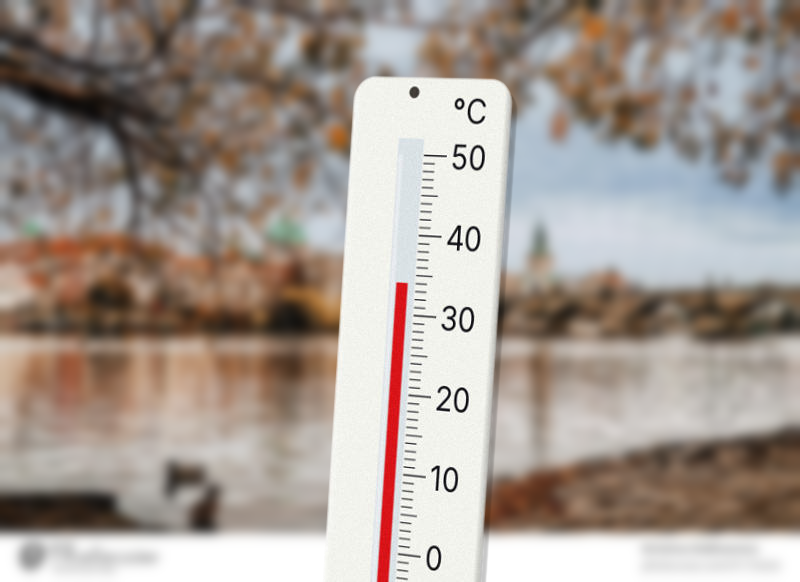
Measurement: 34 °C
